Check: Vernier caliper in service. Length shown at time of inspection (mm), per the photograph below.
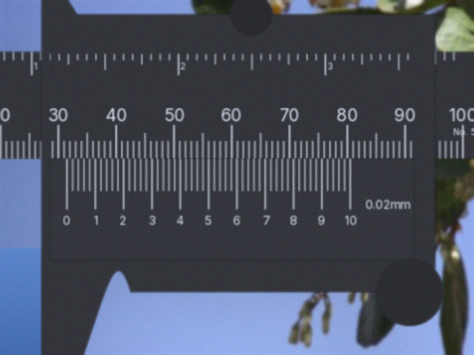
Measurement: 31.5 mm
